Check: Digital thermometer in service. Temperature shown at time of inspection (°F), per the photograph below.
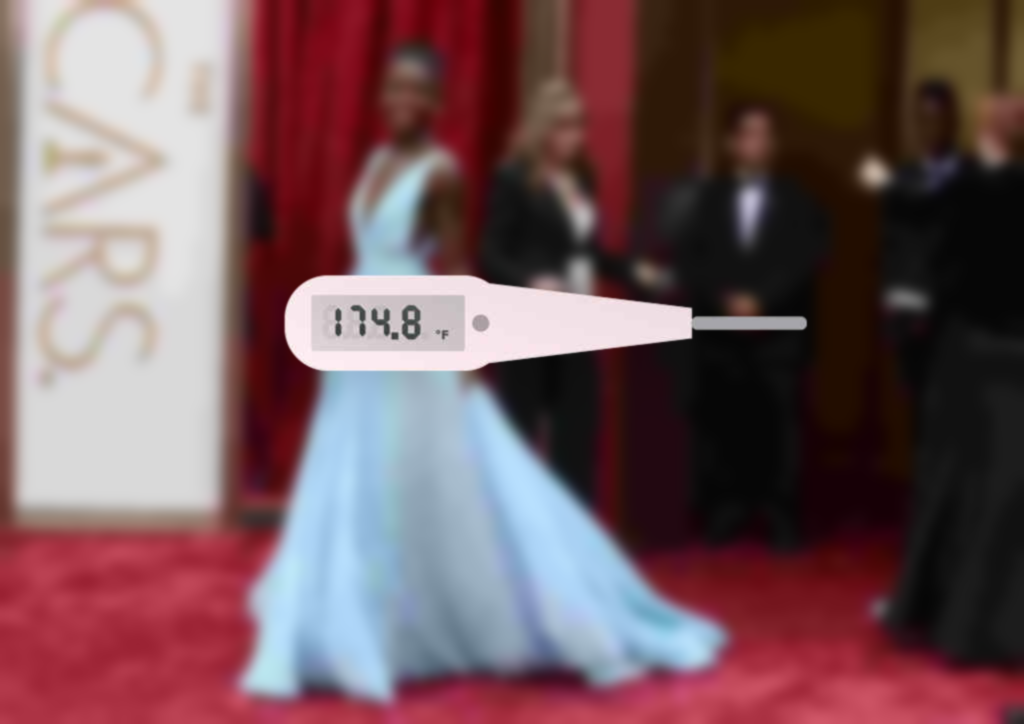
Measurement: 174.8 °F
